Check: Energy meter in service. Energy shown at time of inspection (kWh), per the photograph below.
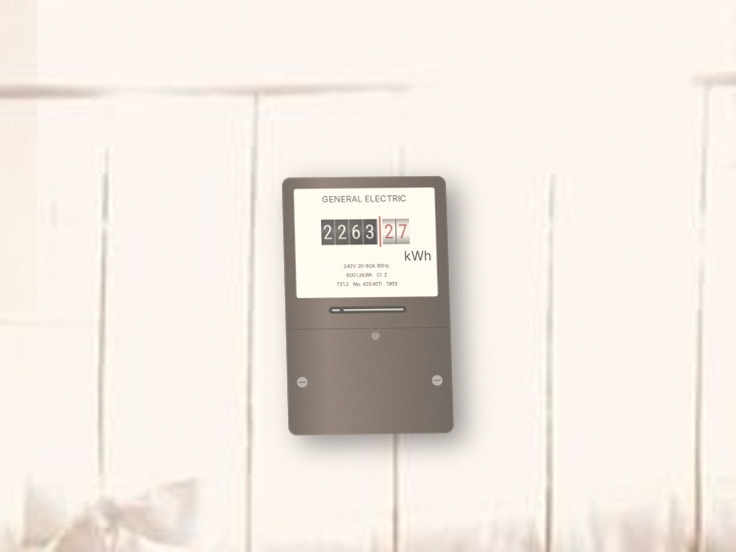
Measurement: 2263.27 kWh
